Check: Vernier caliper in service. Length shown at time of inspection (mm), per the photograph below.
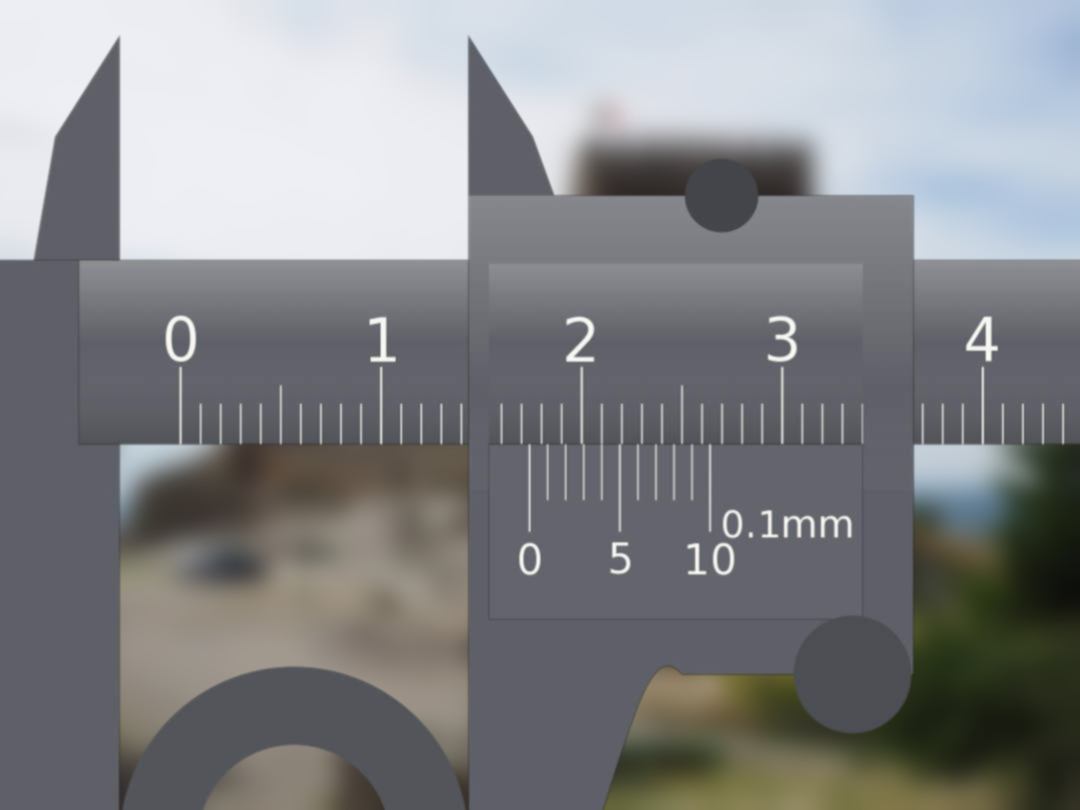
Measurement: 17.4 mm
